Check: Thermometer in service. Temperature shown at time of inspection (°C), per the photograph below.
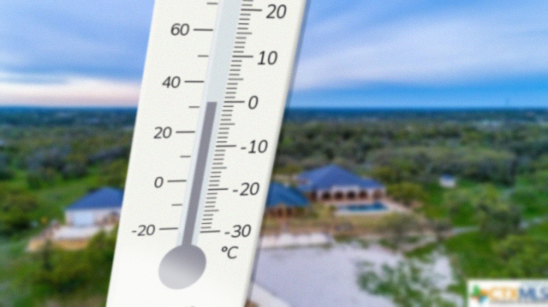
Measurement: 0 °C
